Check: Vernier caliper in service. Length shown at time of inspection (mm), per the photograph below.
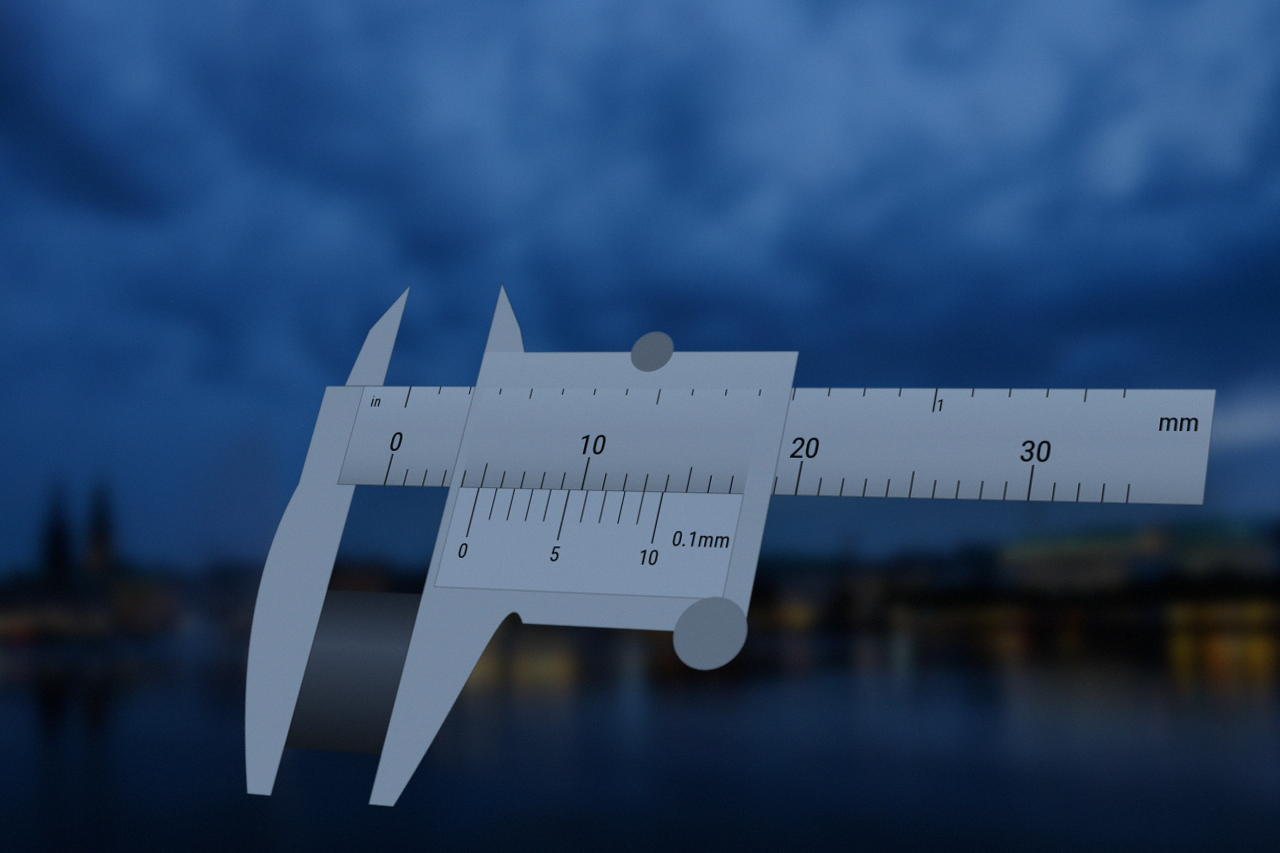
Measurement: 4.9 mm
